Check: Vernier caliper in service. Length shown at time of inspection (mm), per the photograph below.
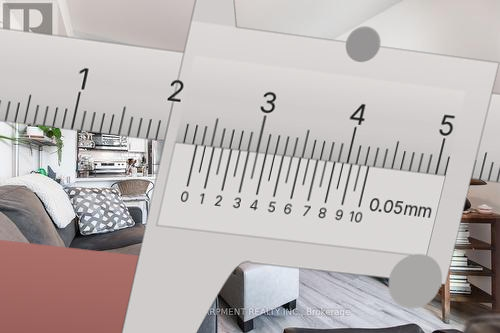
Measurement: 23.4 mm
